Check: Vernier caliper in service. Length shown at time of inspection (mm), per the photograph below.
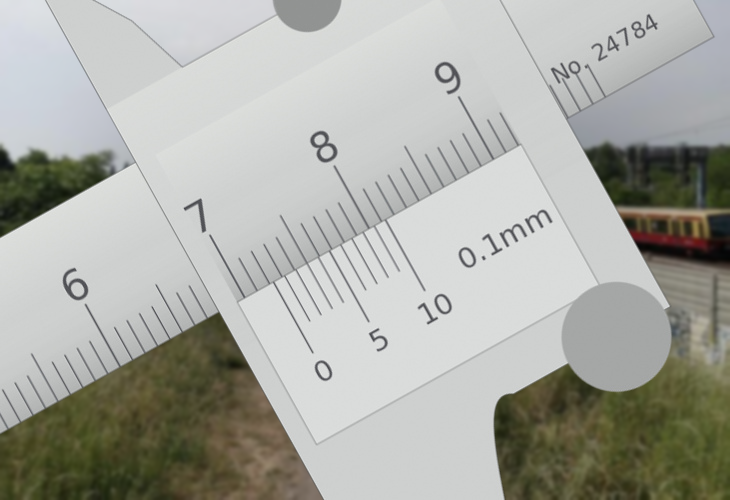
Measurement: 72.3 mm
